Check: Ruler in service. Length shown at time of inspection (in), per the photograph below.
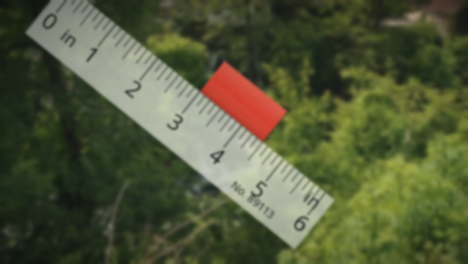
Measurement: 1.5 in
